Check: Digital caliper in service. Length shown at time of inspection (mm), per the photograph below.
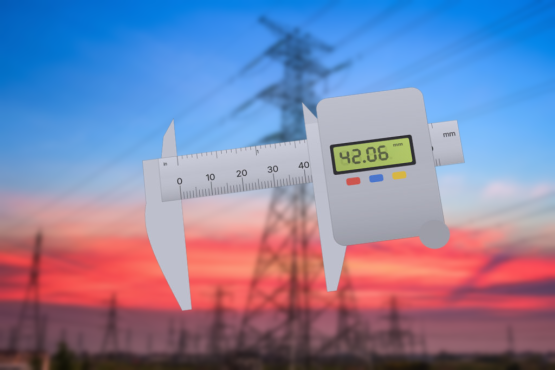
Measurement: 42.06 mm
